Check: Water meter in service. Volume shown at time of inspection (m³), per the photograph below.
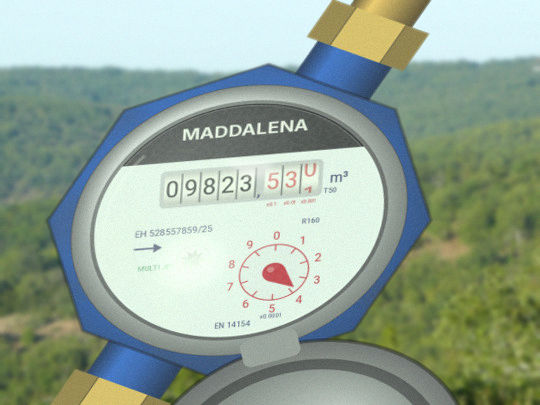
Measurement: 9823.5303 m³
